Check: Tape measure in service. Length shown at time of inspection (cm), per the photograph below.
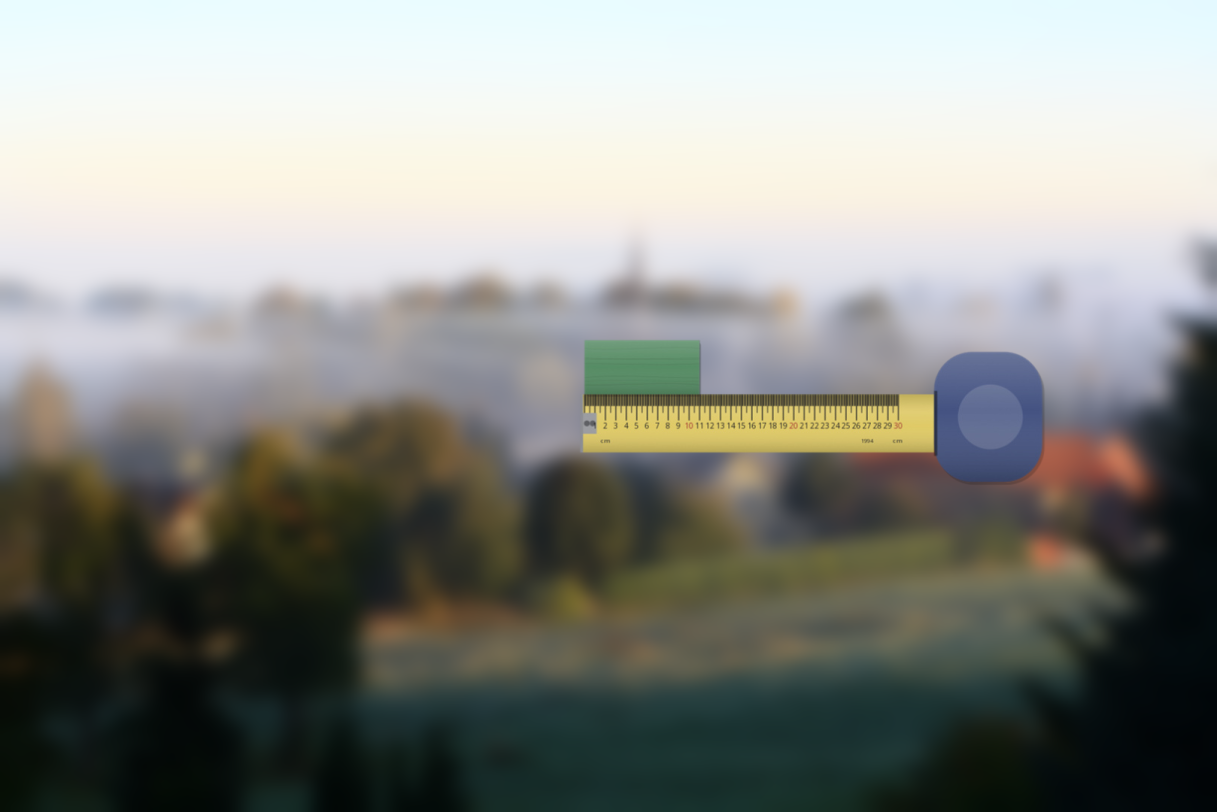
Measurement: 11 cm
